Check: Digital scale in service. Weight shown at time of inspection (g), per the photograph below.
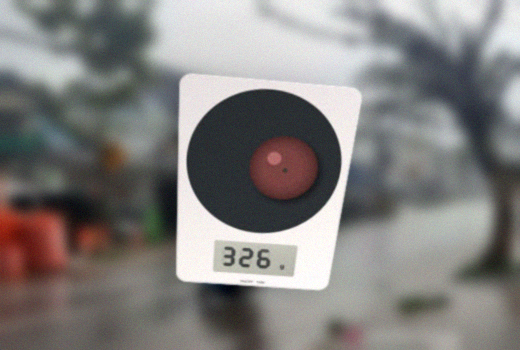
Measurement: 326 g
